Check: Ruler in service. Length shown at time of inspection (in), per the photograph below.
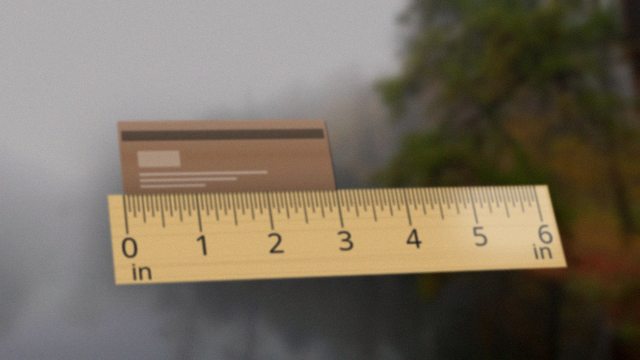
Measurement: 3 in
